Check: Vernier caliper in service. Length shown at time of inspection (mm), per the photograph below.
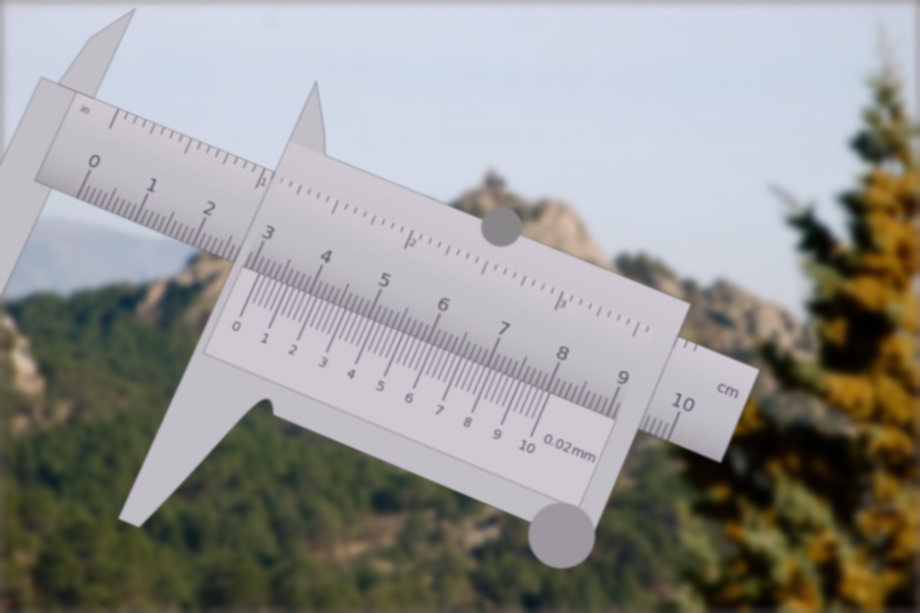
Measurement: 31.5 mm
